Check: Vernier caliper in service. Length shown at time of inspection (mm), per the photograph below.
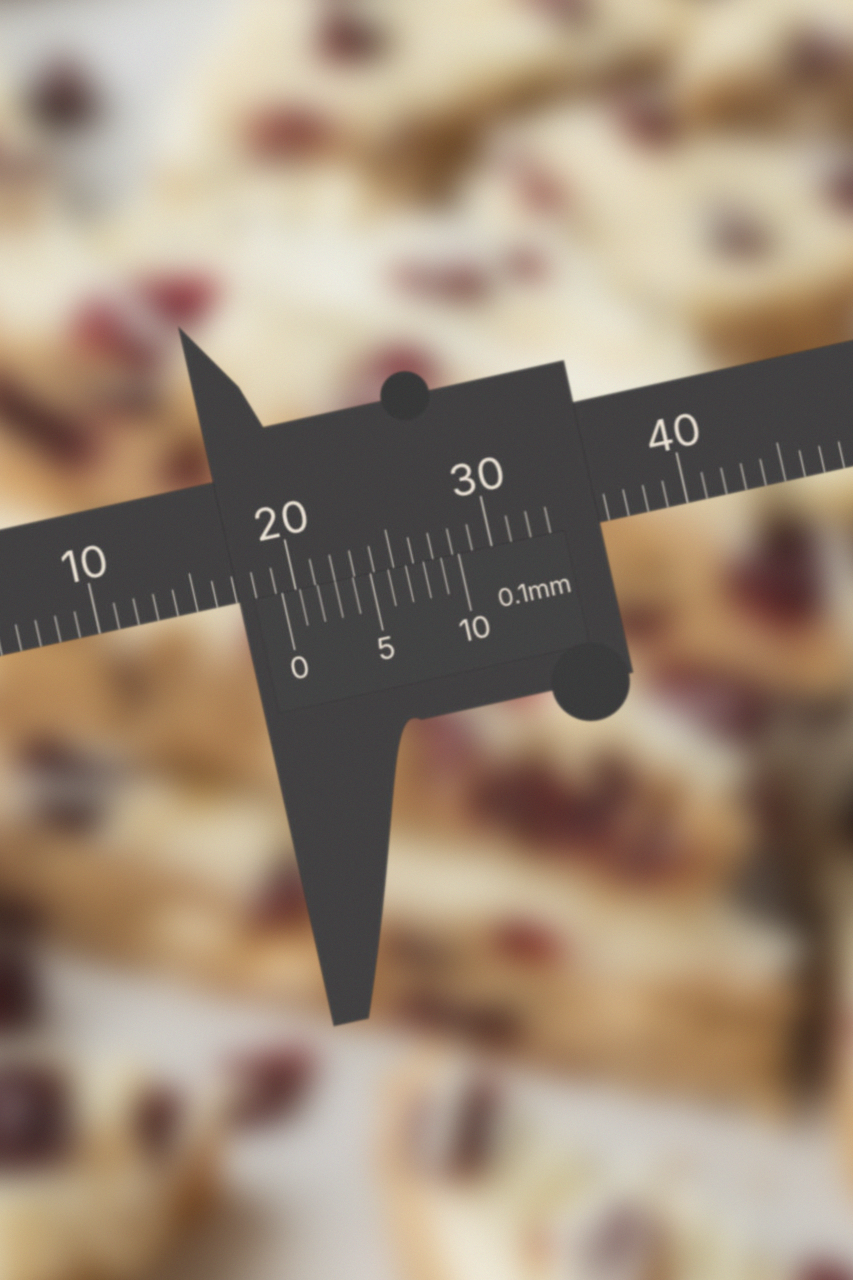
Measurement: 19.3 mm
